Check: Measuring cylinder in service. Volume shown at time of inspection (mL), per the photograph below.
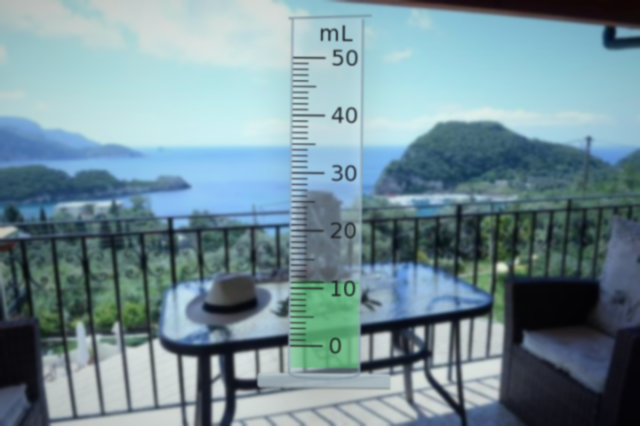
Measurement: 11 mL
